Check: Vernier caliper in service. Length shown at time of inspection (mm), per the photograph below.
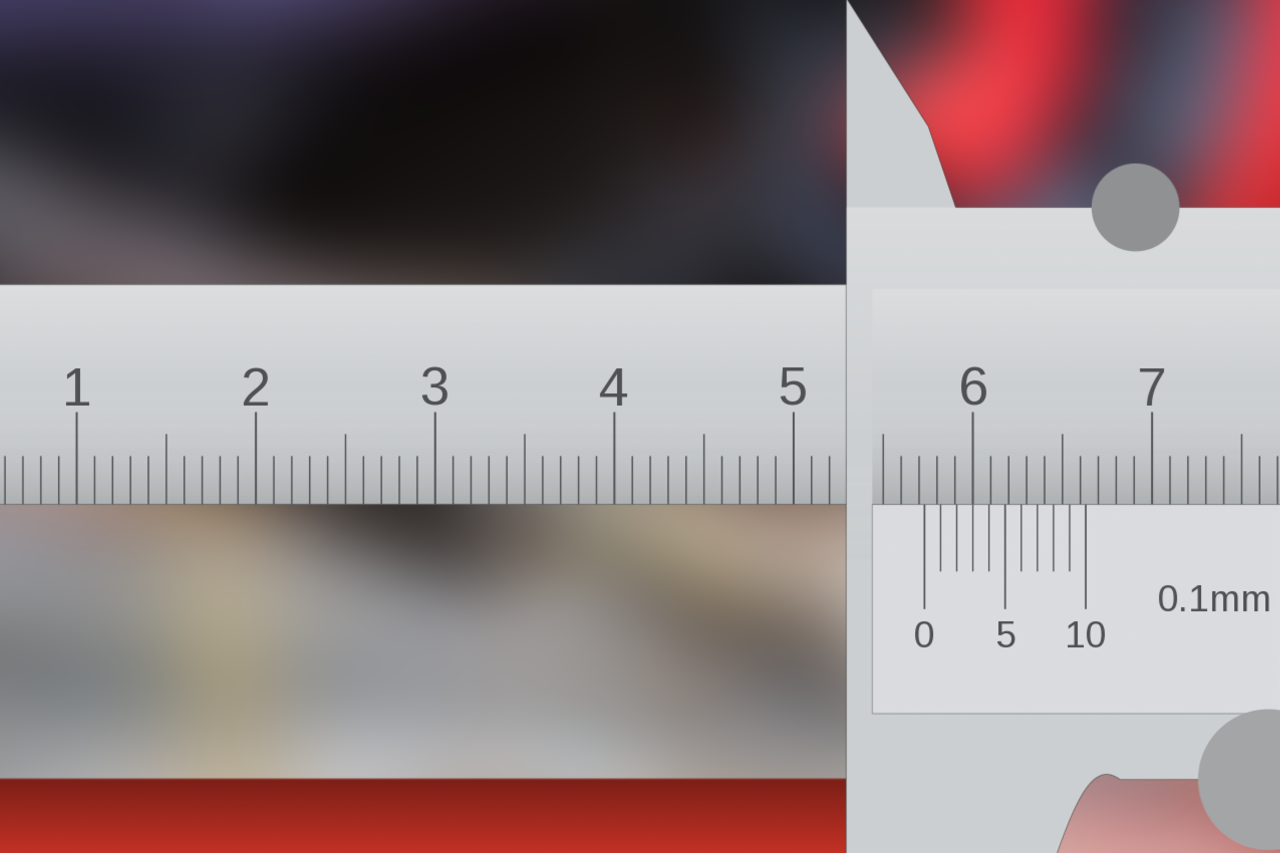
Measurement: 57.3 mm
